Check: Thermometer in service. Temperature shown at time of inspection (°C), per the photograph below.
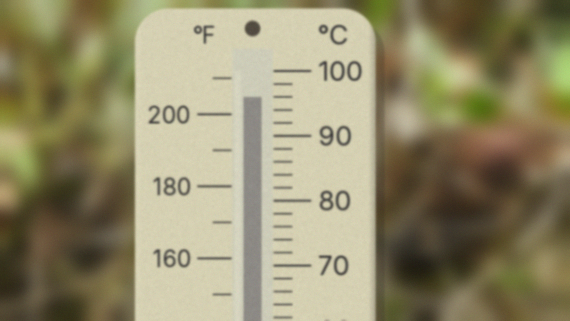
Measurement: 96 °C
